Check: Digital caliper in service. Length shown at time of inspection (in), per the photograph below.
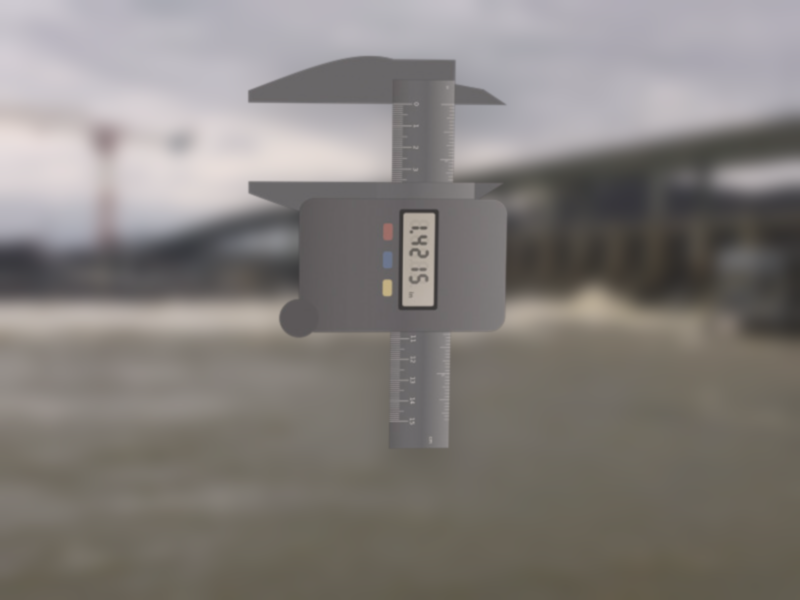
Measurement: 1.4215 in
